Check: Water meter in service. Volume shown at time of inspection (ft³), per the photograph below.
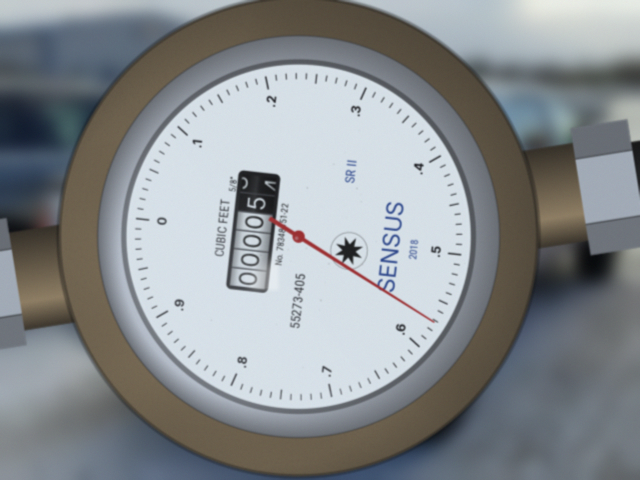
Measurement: 53.57 ft³
